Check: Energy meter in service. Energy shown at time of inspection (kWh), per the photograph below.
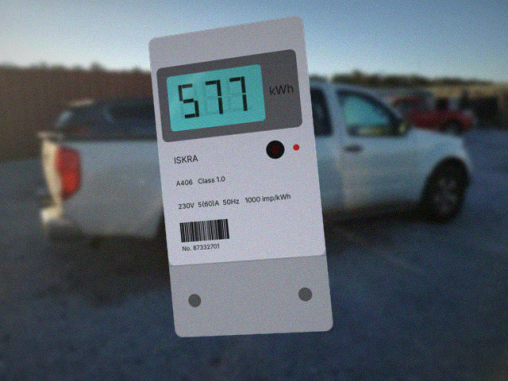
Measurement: 577 kWh
